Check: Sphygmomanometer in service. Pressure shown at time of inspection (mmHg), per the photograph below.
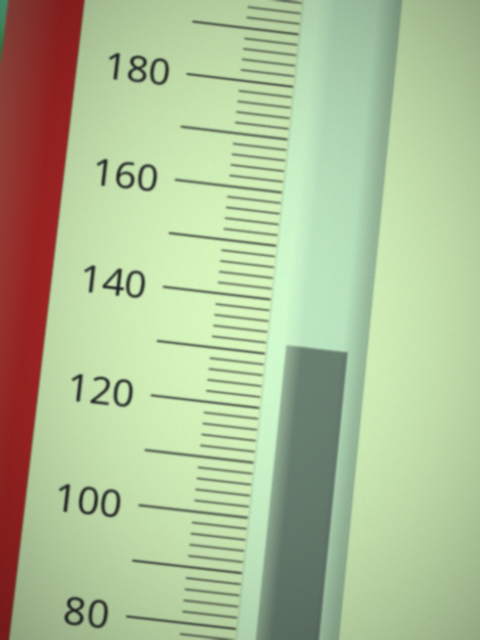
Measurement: 132 mmHg
